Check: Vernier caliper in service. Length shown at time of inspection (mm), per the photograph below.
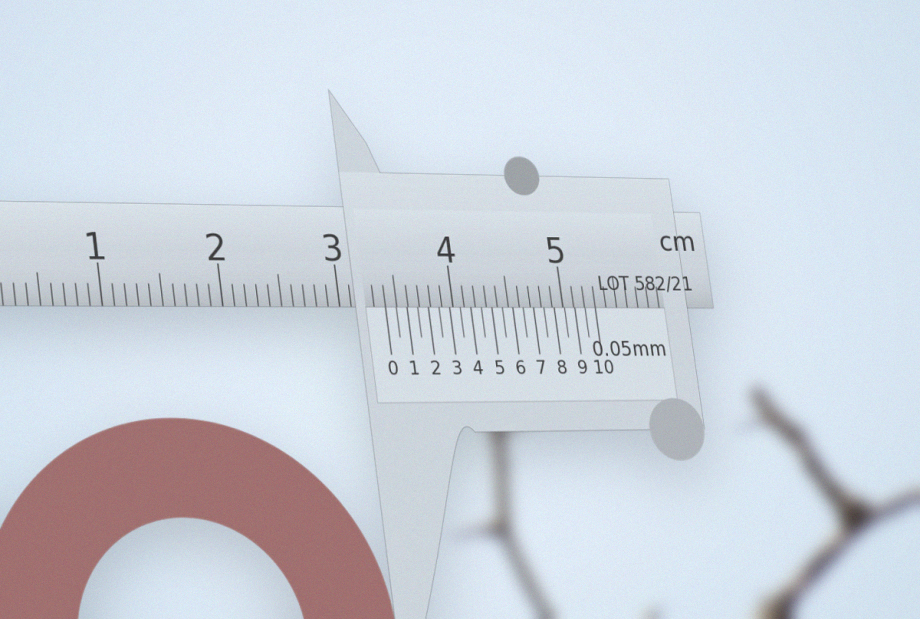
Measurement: 34.0 mm
